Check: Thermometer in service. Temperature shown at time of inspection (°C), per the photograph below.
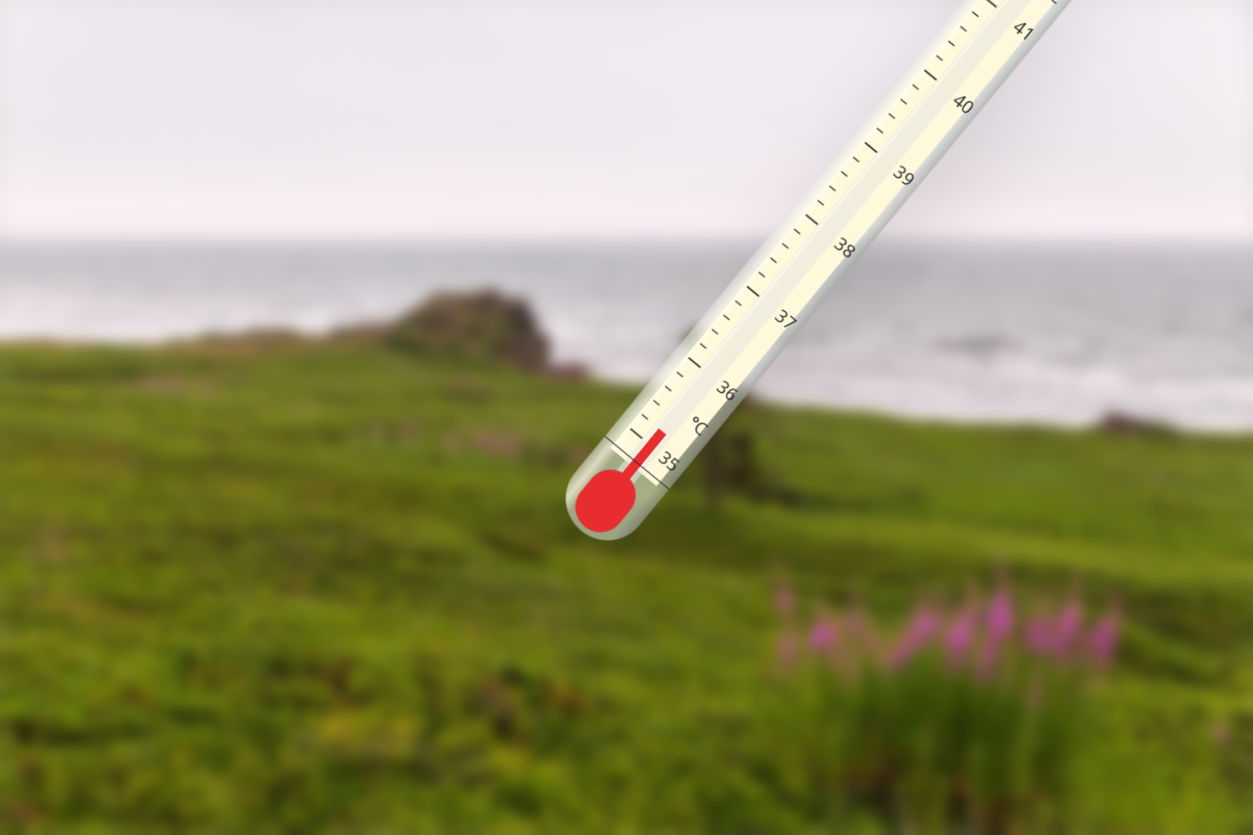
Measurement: 35.2 °C
